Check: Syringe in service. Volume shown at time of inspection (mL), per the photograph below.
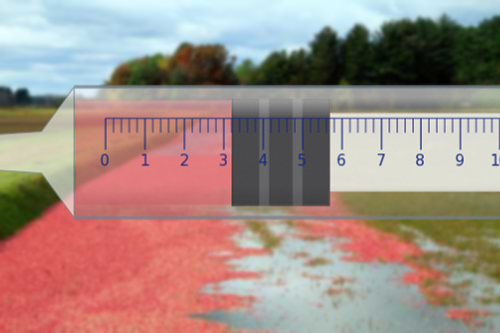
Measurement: 3.2 mL
